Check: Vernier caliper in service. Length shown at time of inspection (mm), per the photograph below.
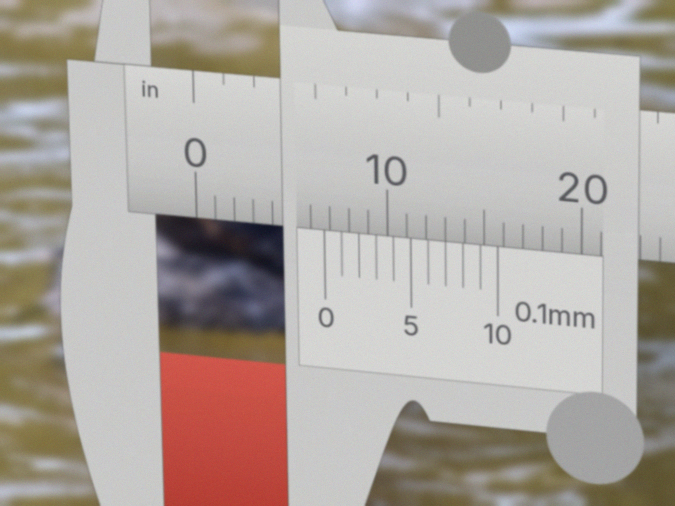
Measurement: 6.7 mm
